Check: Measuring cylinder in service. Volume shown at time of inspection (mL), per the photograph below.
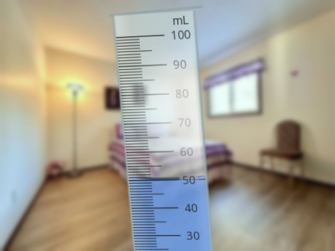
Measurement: 50 mL
